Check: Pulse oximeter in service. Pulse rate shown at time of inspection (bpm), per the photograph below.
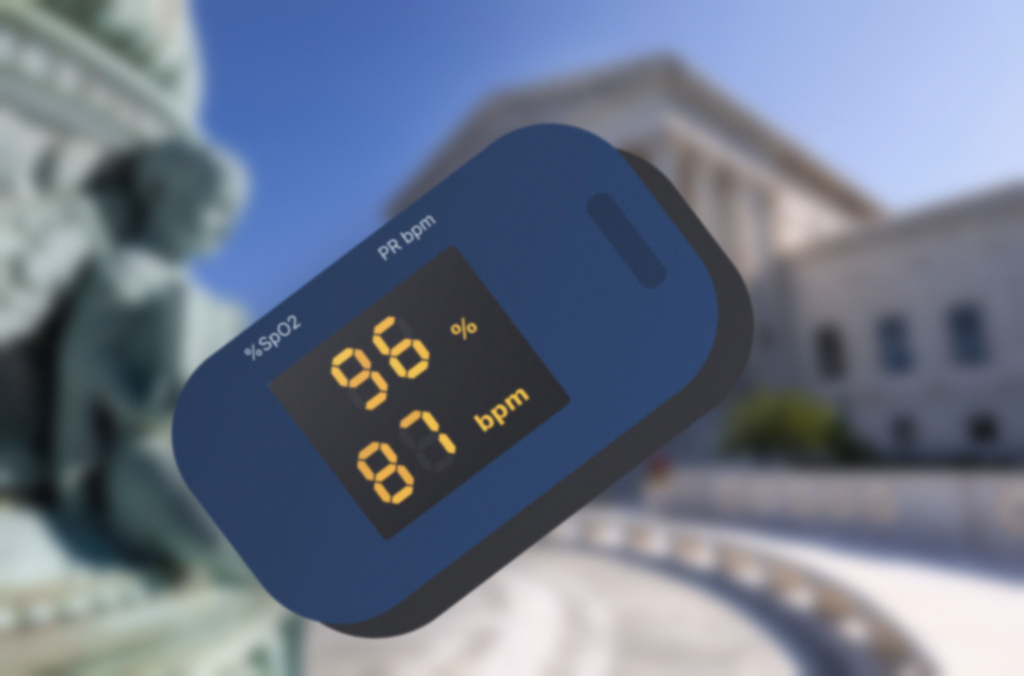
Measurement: 87 bpm
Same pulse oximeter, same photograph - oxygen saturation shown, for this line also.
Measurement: 96 %
